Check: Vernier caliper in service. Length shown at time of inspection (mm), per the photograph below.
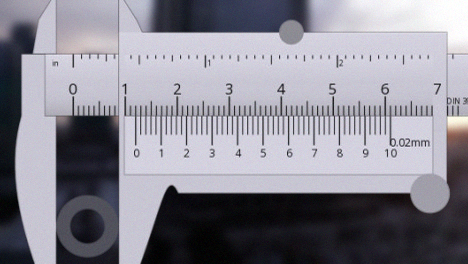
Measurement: 12.0 mm
